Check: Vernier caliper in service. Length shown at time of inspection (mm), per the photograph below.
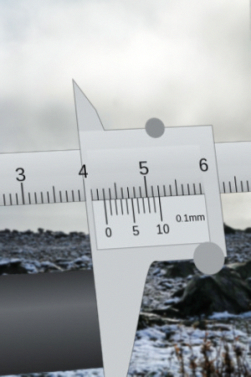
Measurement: 43.0 mm
